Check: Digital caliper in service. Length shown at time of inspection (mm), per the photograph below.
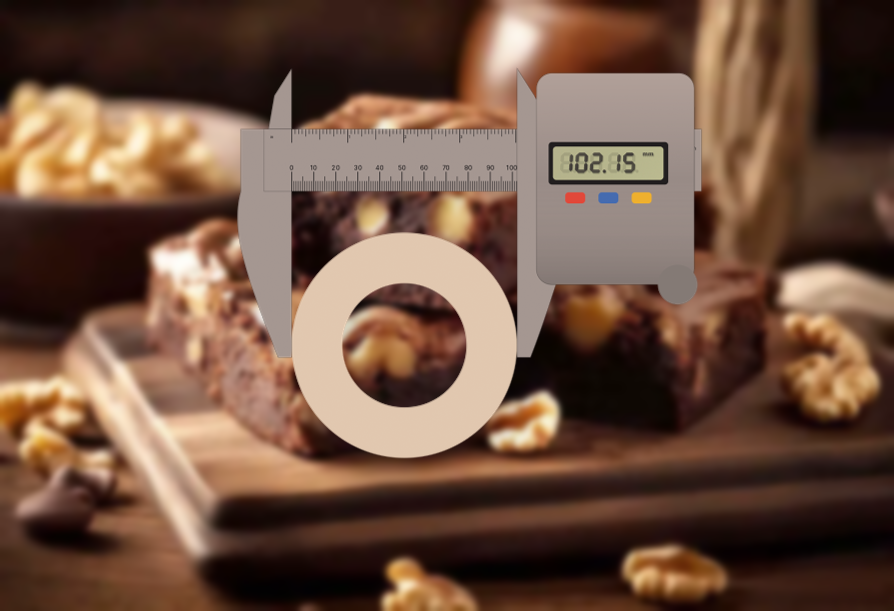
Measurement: 102.15 mm
